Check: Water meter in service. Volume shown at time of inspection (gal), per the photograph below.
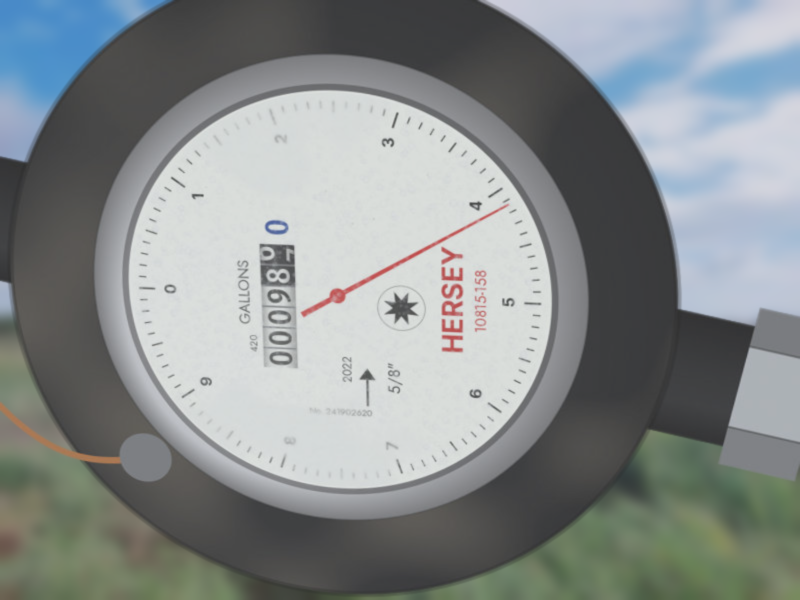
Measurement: 9864.1 gal
